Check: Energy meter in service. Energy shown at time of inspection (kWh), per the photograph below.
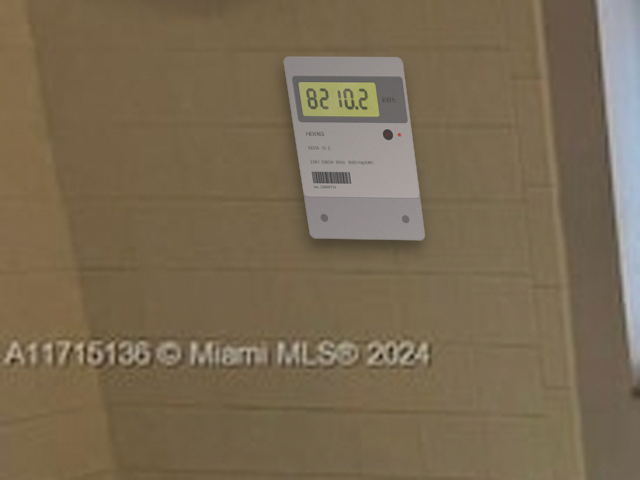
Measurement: 8210.2 kWh
